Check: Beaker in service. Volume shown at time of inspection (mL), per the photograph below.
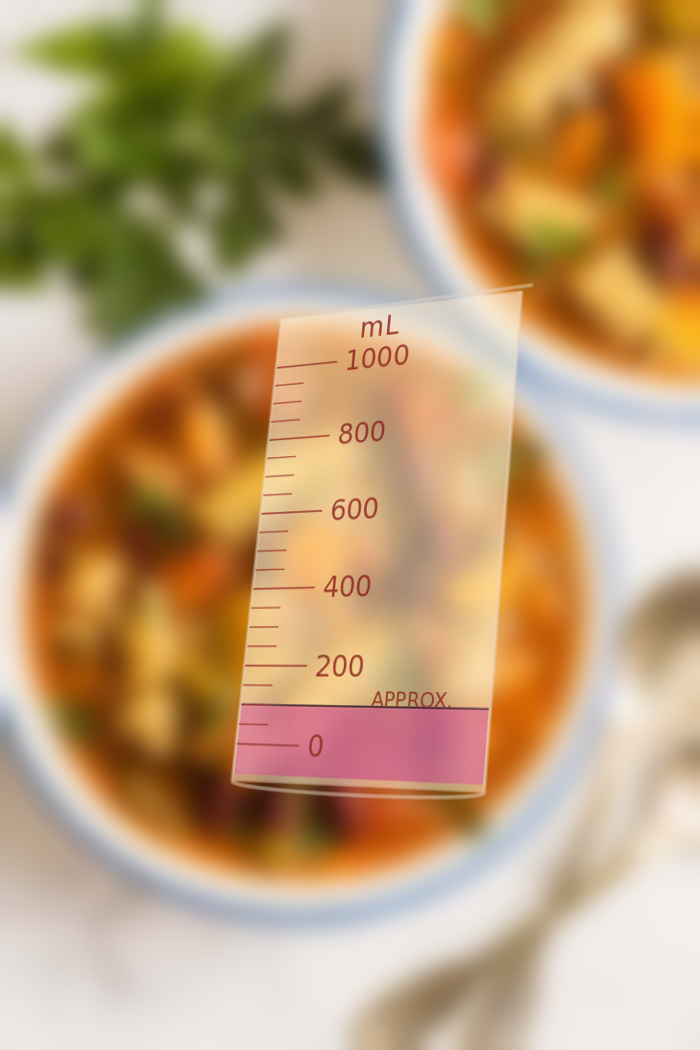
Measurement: 100 mL
